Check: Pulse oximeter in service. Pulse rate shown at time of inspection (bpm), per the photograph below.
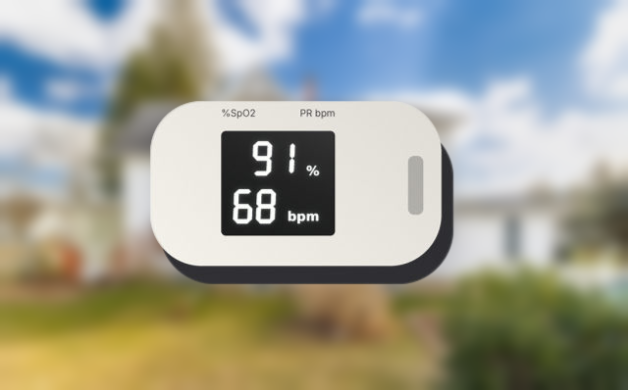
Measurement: 68 bpm
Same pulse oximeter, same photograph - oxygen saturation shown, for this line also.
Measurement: 91 %
